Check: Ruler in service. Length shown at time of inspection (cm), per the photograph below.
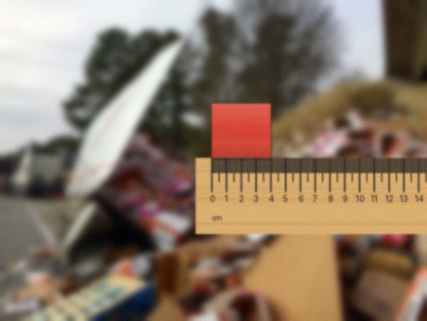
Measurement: 4 cm
